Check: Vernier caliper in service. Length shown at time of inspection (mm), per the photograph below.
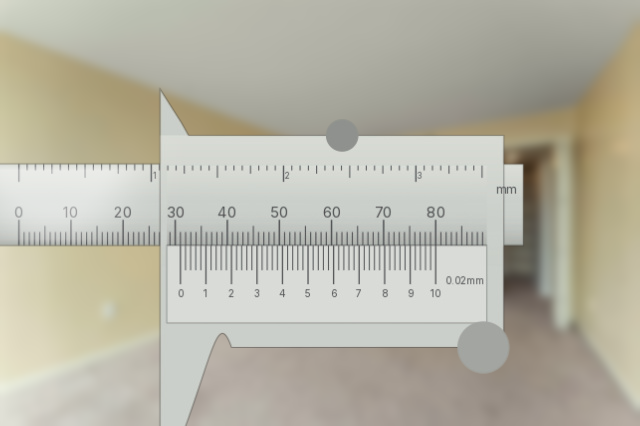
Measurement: 31.0 mm
